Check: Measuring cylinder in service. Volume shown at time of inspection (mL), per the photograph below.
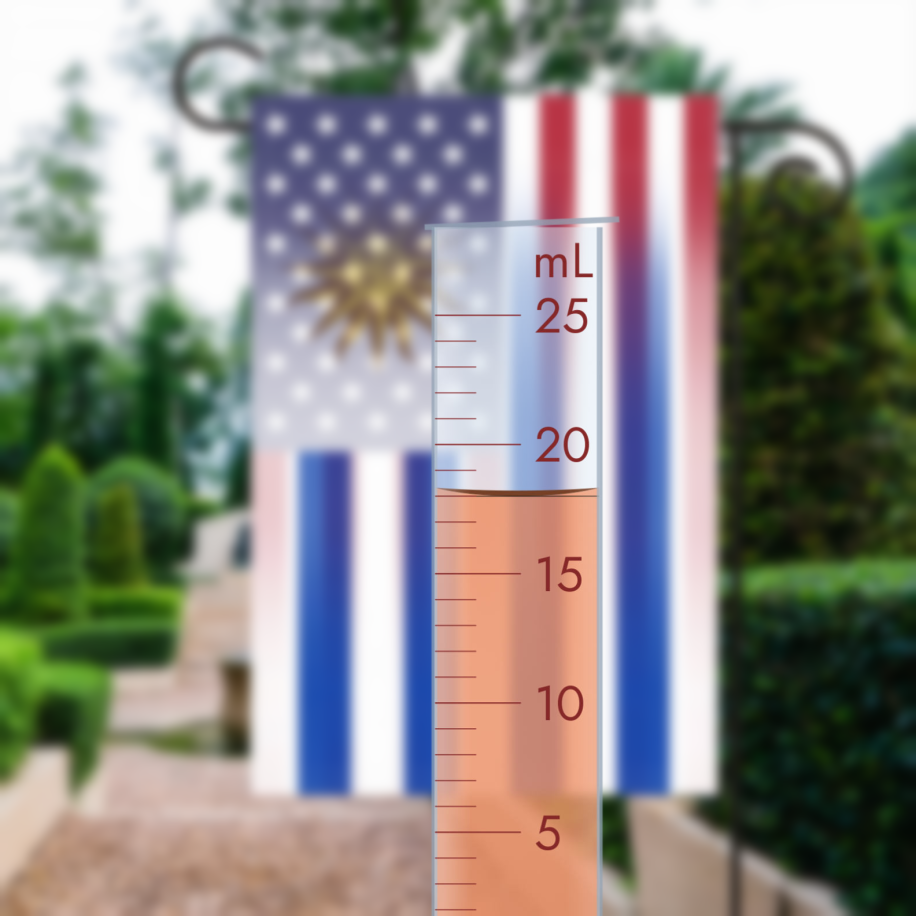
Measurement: 18 mL
